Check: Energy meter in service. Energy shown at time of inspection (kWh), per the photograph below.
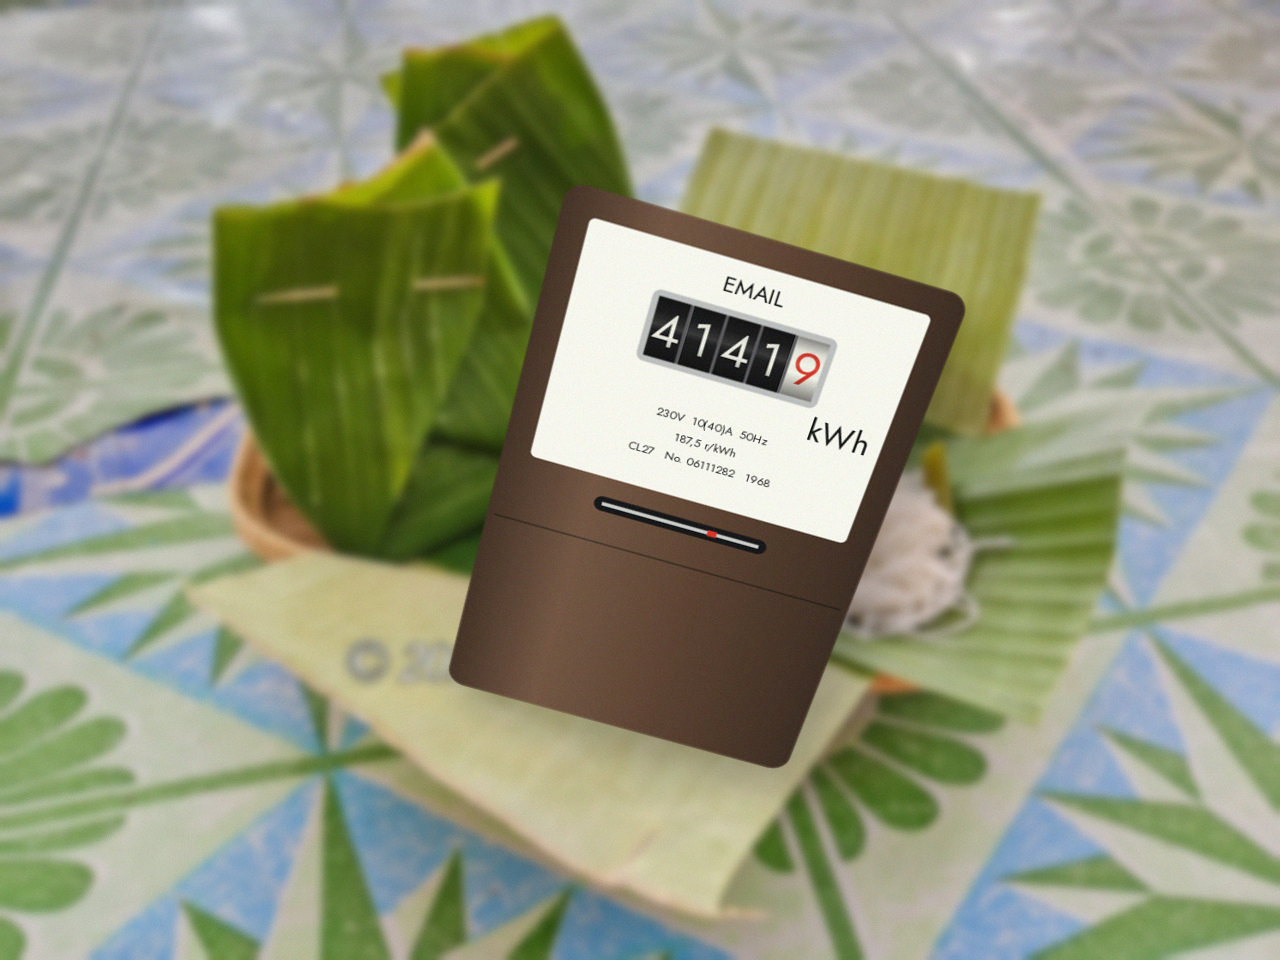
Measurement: 4141.9 kWh
